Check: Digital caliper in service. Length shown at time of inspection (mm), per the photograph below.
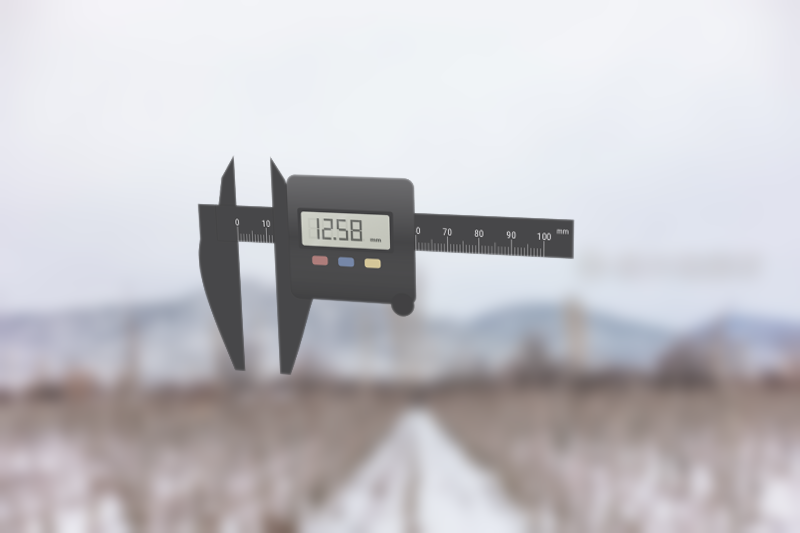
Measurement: 12.58 mm
